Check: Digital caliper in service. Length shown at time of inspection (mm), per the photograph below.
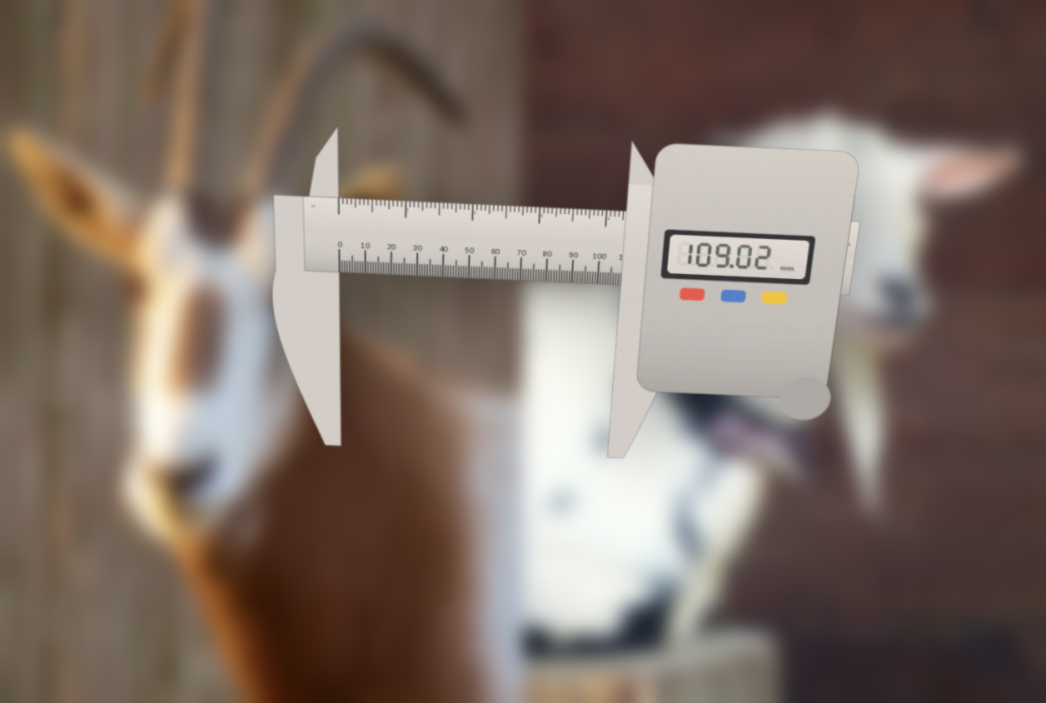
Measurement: 109.02 mm
